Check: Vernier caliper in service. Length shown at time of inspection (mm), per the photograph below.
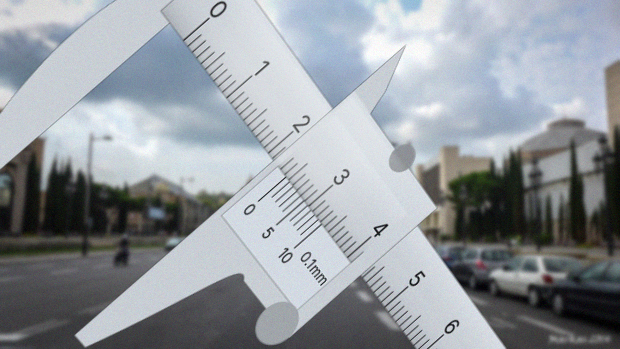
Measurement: 24.4 mm
